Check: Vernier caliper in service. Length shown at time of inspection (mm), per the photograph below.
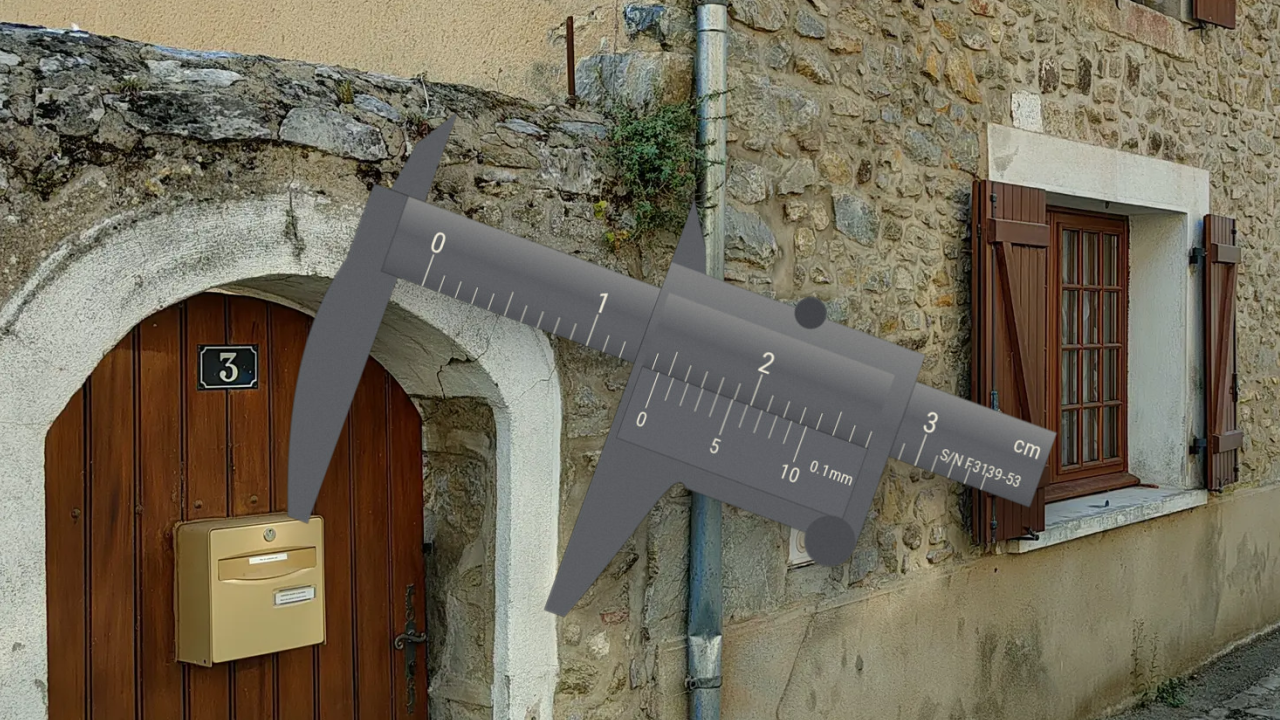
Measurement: 14.4 mm
